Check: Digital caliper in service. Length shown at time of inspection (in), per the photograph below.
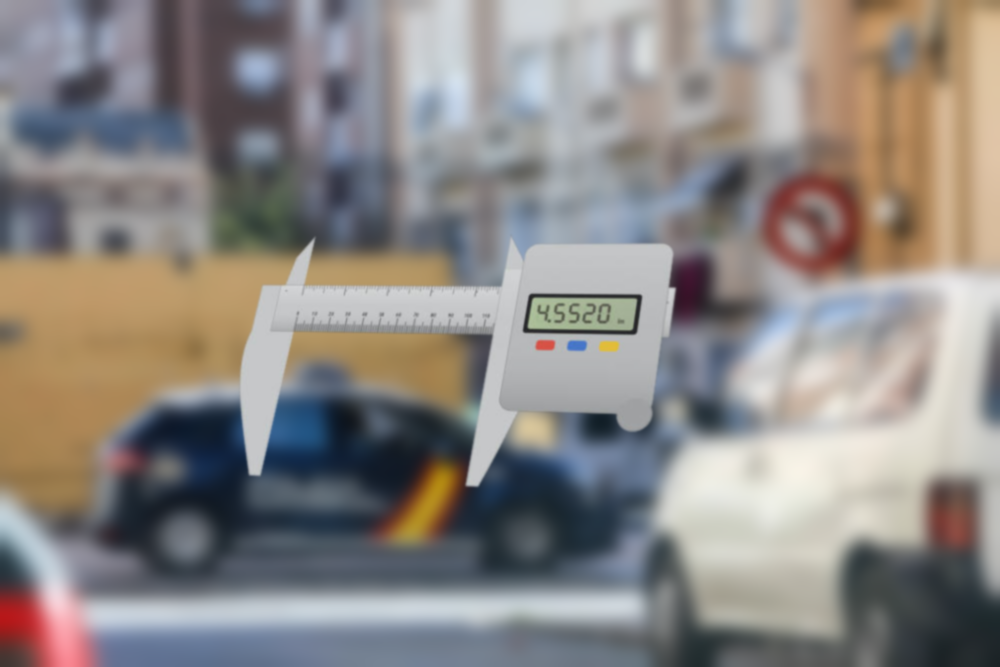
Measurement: 4.5520 in
